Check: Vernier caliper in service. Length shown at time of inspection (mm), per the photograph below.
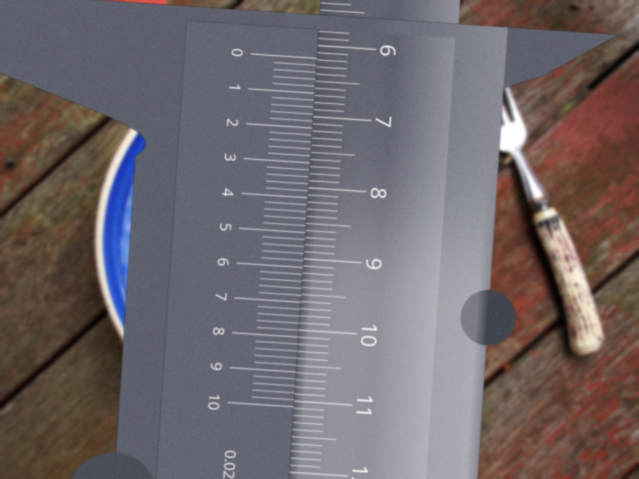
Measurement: 61.8 mm
